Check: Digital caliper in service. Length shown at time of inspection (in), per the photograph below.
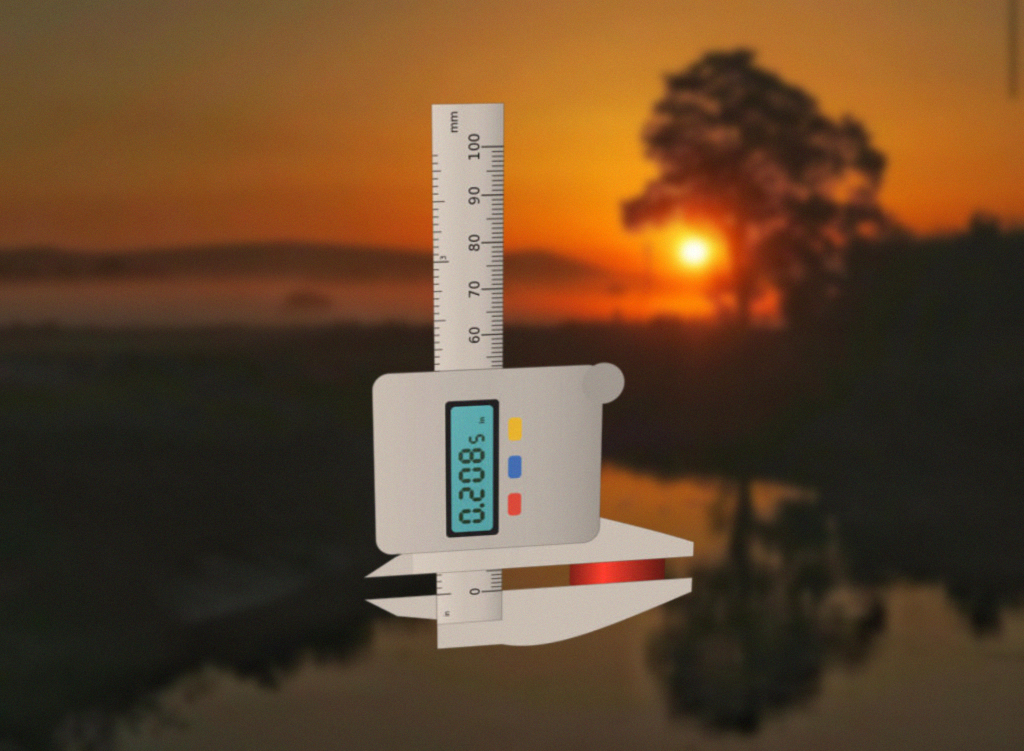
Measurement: 0.2085 in
